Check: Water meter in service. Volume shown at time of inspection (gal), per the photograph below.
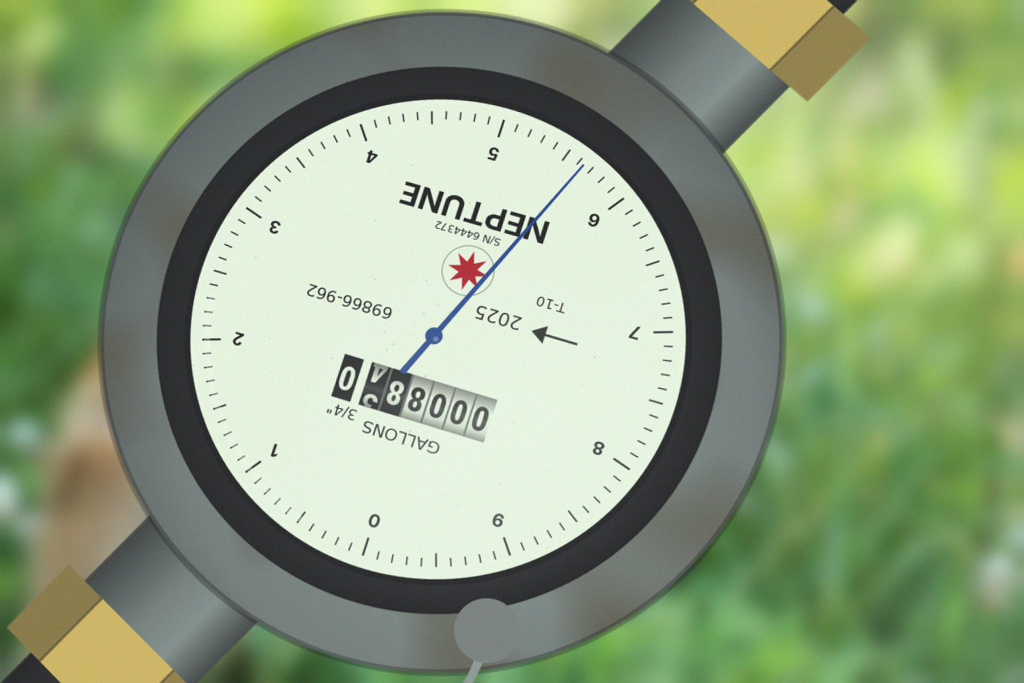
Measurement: 8835.6 gal
